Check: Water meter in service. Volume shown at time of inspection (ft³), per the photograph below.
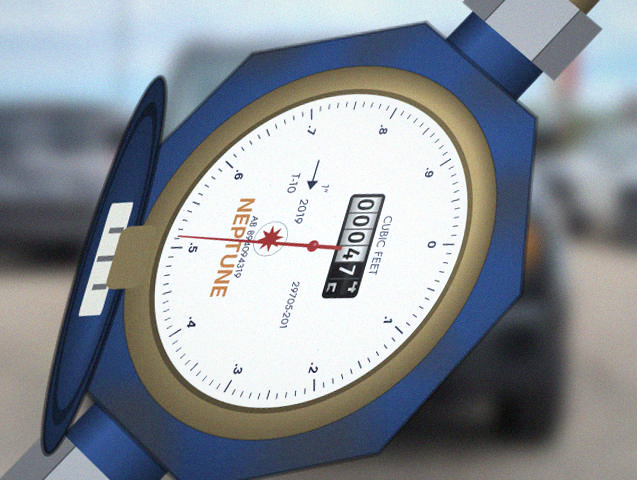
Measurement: 474.51 ft³
